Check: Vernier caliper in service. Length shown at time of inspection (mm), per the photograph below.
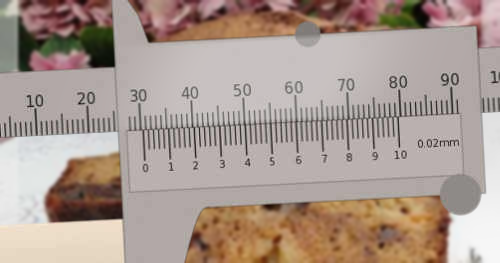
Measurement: 30.5 mm
